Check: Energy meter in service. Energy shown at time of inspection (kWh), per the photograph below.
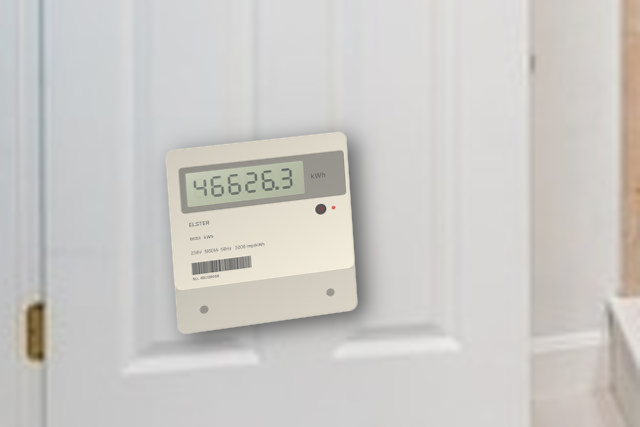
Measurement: 46626.3 kWh
